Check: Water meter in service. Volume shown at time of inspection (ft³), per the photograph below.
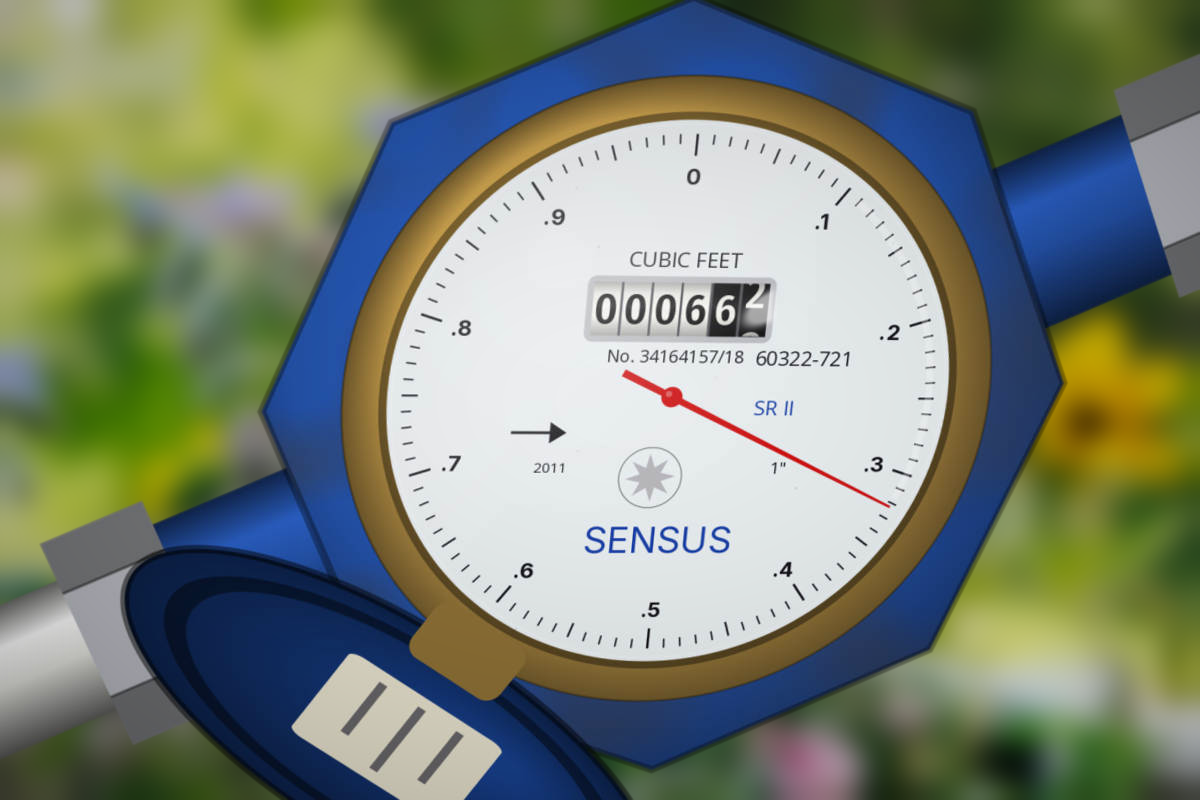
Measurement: 662.32 ft³
